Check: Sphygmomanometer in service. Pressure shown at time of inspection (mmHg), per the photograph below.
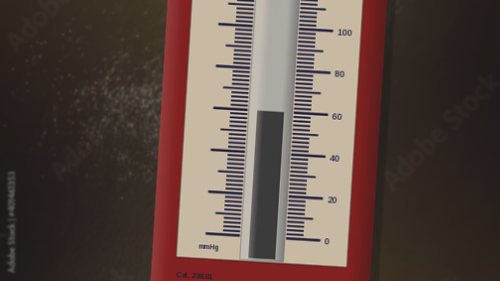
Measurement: 60 mmHg
